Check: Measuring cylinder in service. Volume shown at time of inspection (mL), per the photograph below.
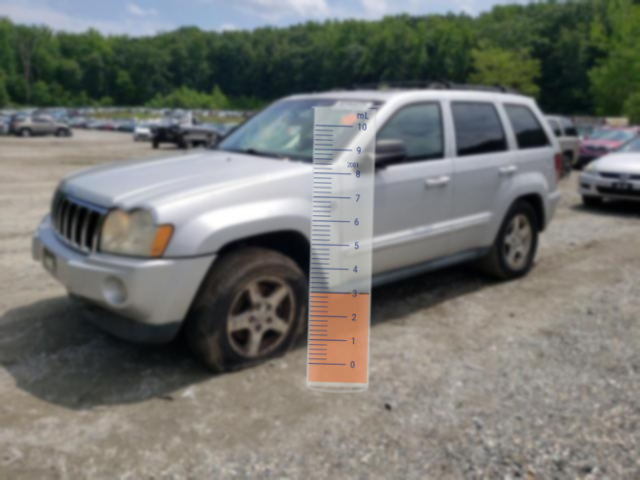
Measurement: 3 mL
